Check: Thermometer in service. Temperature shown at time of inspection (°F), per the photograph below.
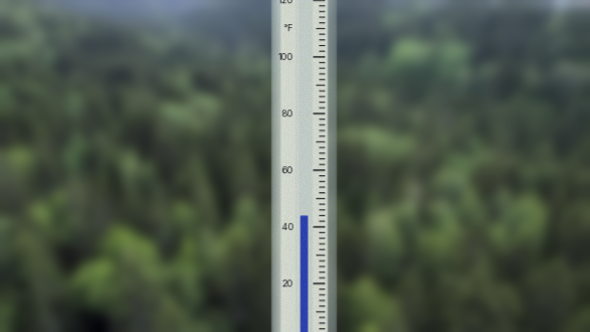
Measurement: 44 °F
